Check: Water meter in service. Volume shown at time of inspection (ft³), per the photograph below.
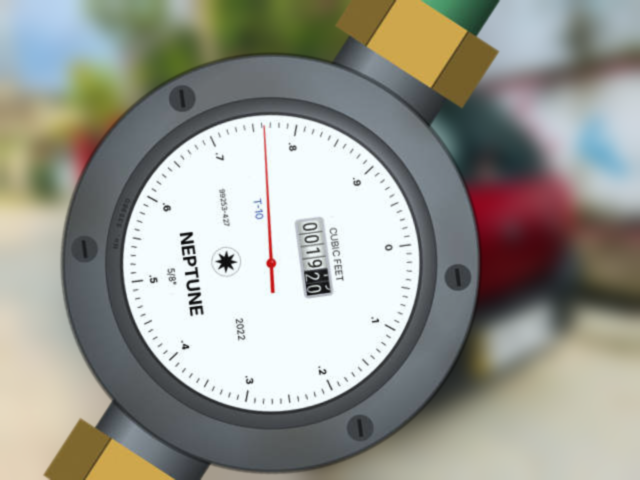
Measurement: 1919.76 ft³
